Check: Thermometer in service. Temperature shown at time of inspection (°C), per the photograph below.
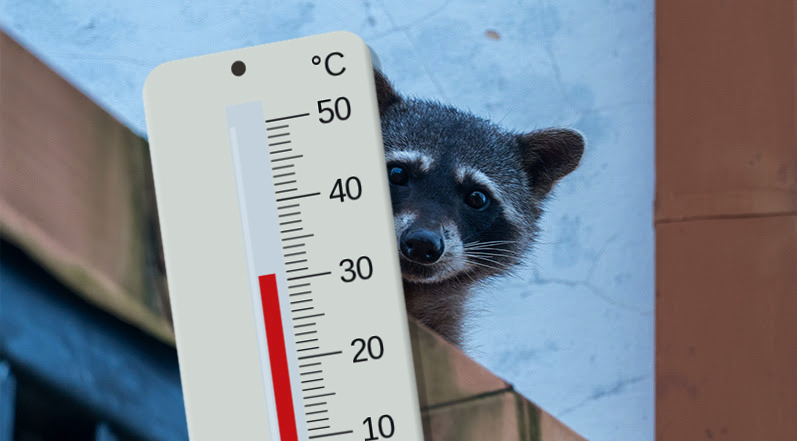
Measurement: 31 °C
